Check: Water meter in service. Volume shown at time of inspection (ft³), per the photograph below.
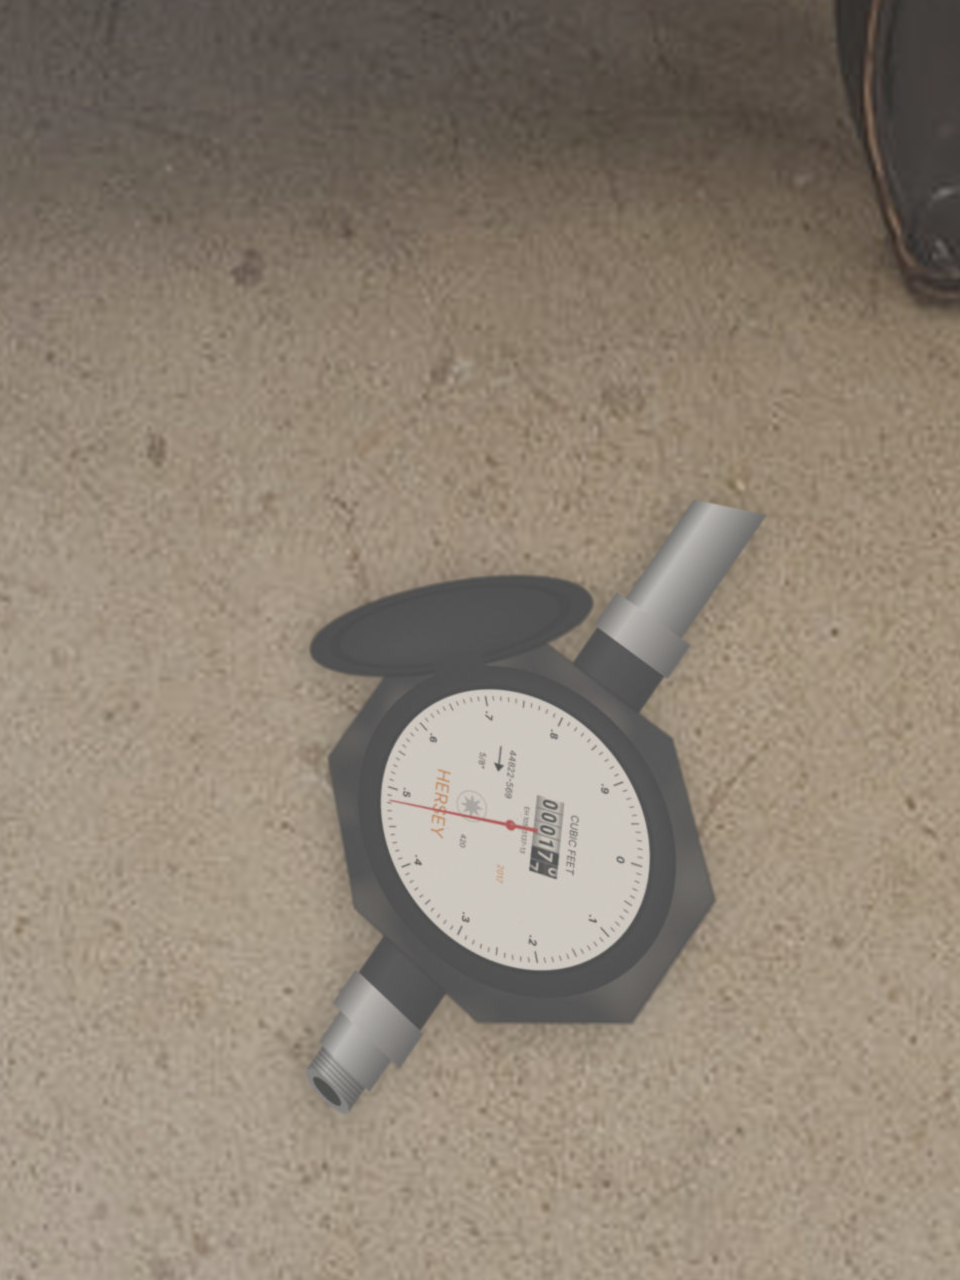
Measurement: 176.48 ft³
